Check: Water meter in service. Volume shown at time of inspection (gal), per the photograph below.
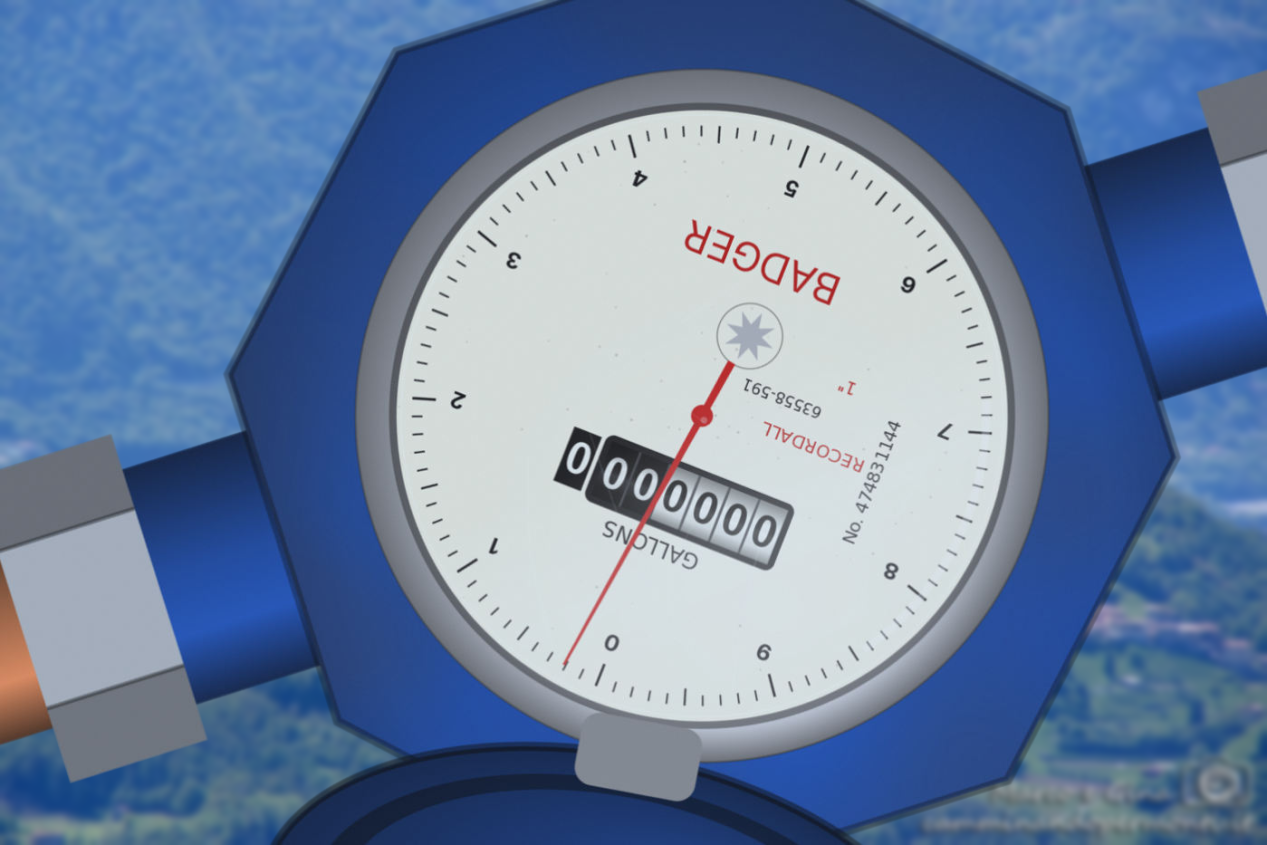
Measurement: 0.2 gal
